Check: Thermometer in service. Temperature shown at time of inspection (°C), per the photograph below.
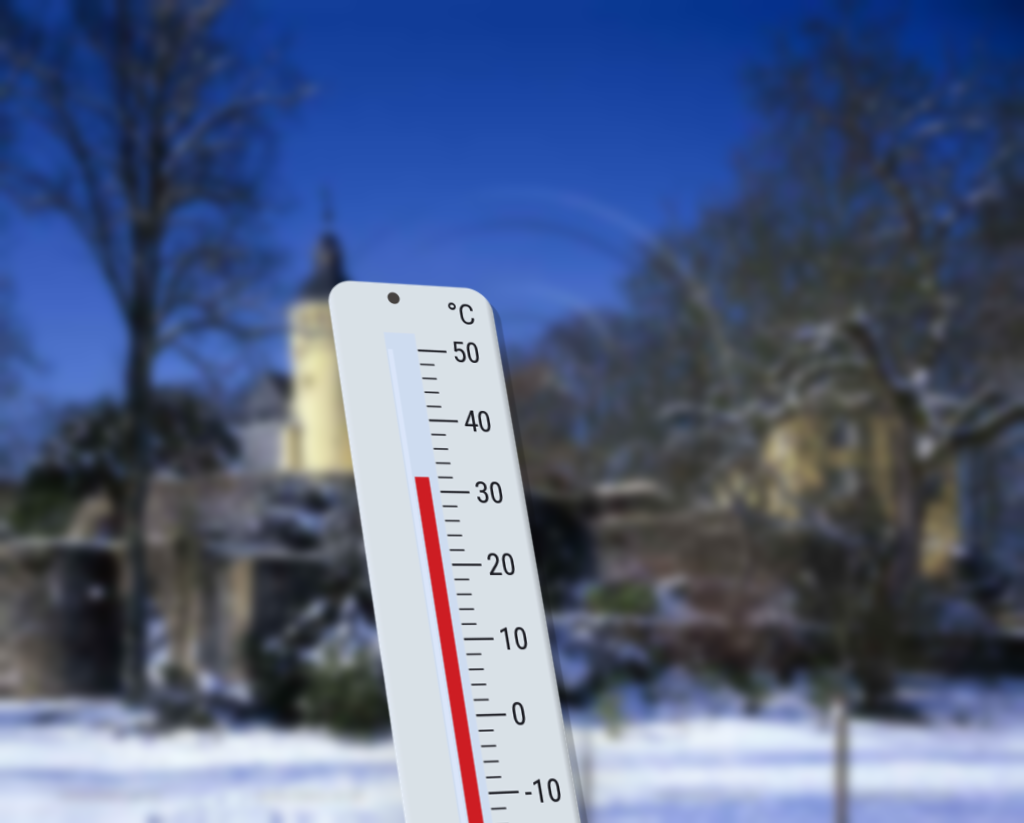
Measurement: 32 °C
